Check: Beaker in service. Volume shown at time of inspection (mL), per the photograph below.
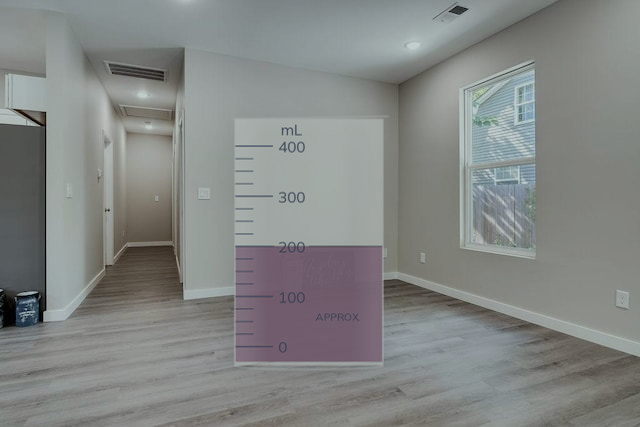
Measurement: 200 mL
